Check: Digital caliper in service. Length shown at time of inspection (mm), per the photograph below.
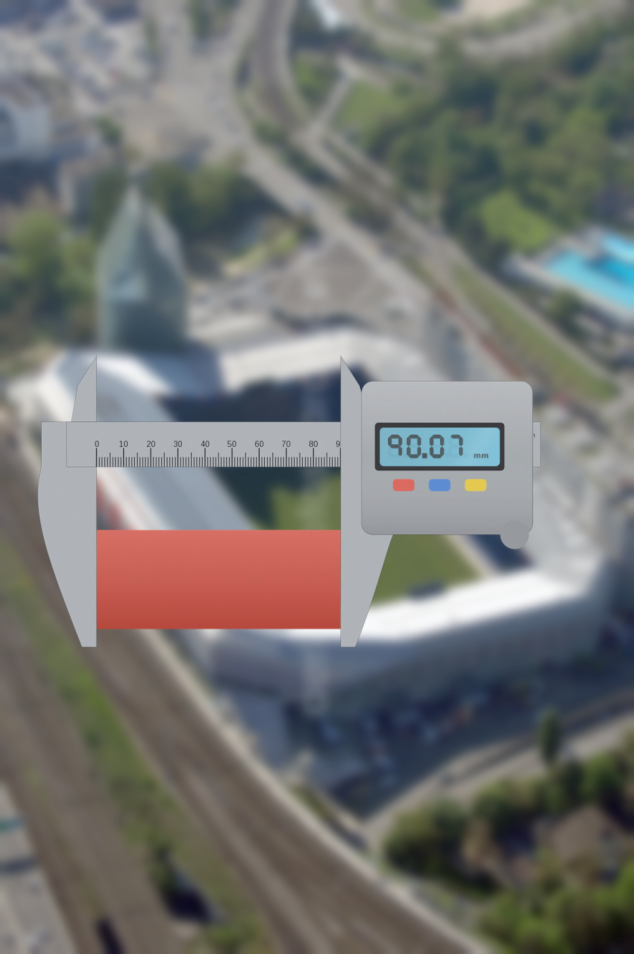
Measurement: 90.07 mm
